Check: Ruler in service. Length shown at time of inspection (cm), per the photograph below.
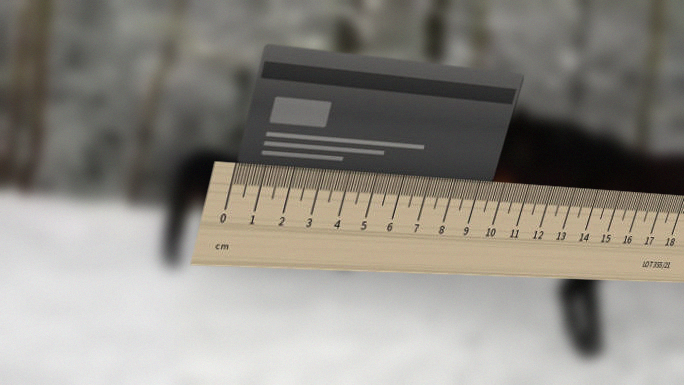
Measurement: 9.5 cm
